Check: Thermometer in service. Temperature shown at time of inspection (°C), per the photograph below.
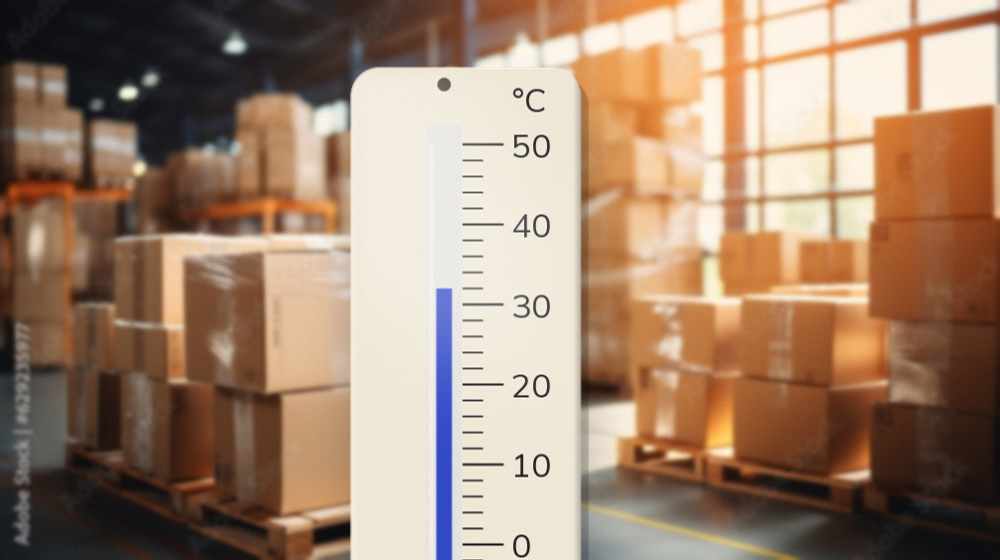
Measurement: 32 °C
